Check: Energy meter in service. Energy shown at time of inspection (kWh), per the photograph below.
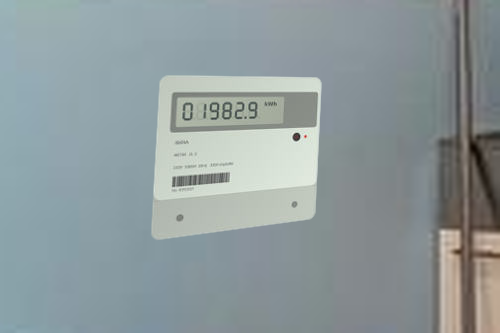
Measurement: 1982.9 kWh
